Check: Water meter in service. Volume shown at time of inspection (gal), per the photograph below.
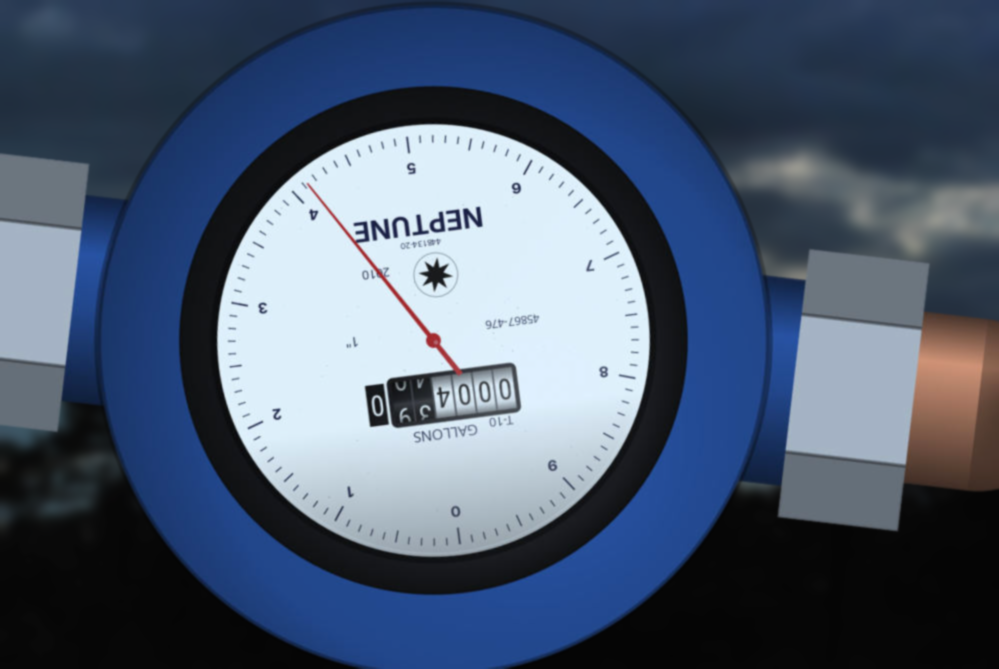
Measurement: 4394.1 gal
